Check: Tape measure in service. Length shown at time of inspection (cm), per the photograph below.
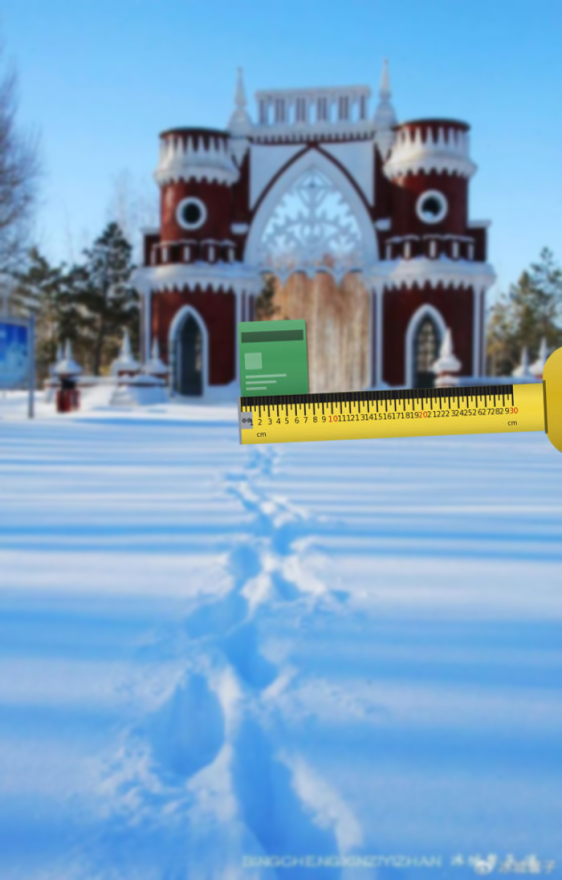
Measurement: 7.5 cm
